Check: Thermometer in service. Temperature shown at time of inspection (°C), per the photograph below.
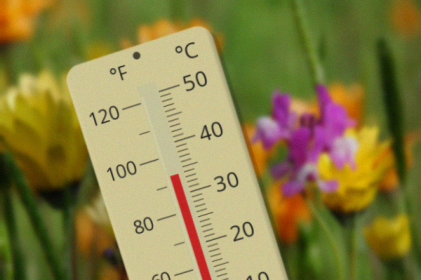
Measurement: 34 °C
